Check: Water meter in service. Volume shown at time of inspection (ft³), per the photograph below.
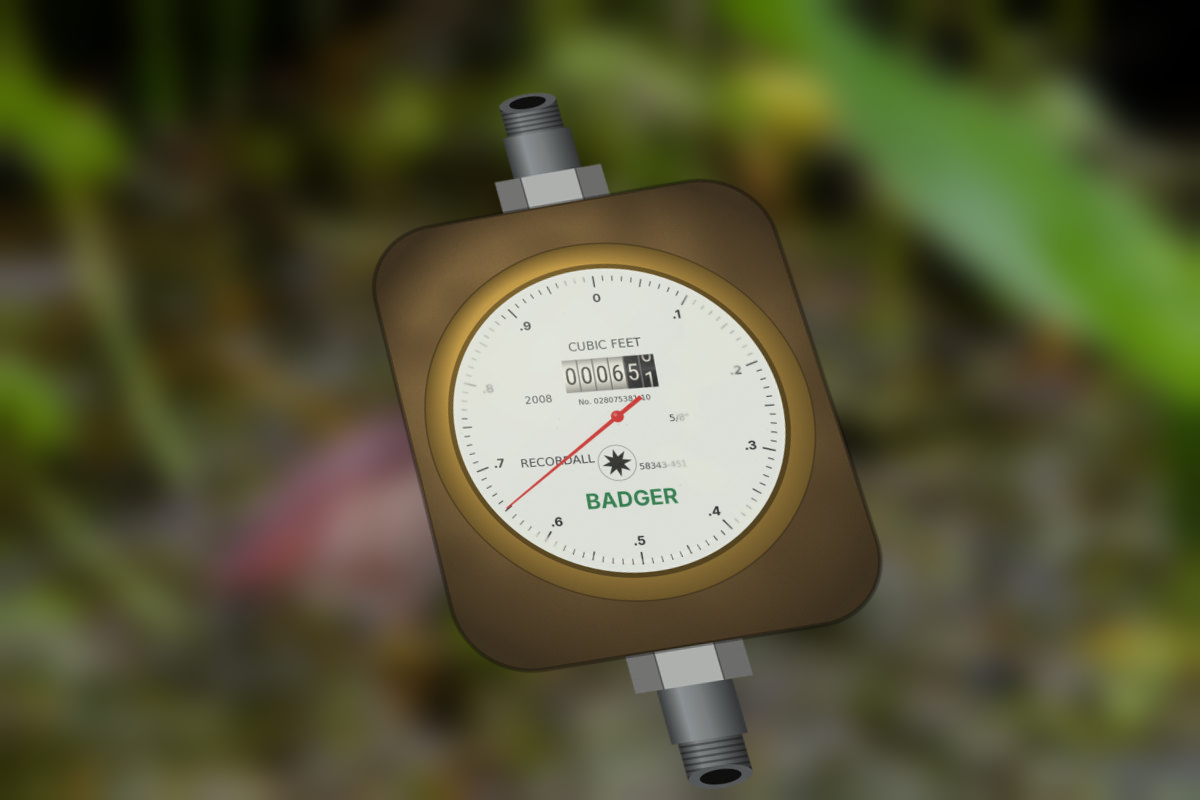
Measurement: 650.65 ft³
